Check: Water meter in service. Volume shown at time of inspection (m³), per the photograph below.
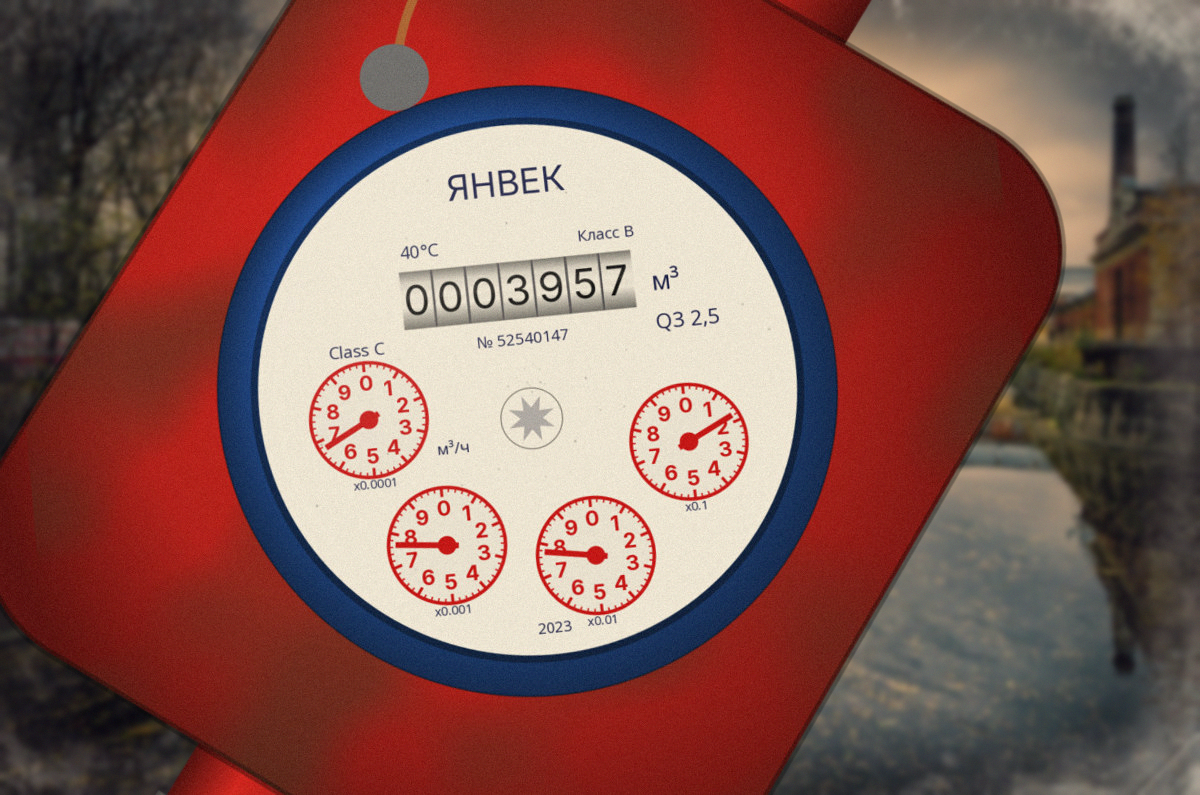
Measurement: 3957.1776 m³
